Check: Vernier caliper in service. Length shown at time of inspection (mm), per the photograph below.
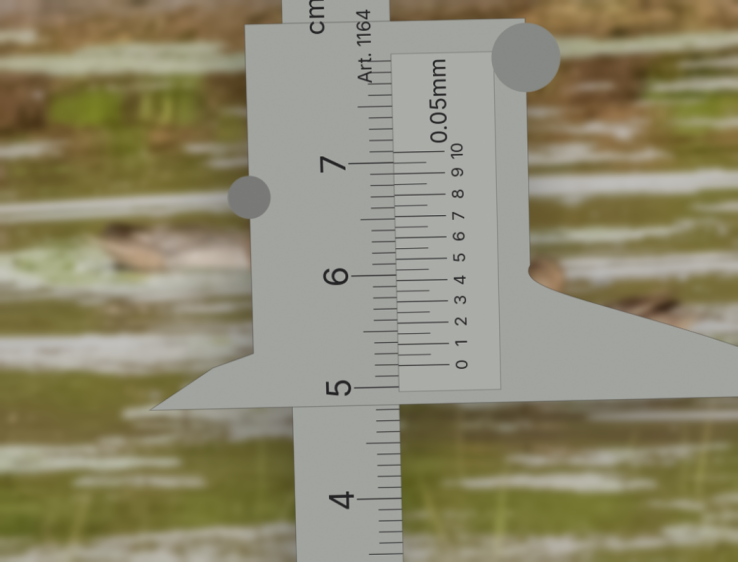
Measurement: 51.9 mm
